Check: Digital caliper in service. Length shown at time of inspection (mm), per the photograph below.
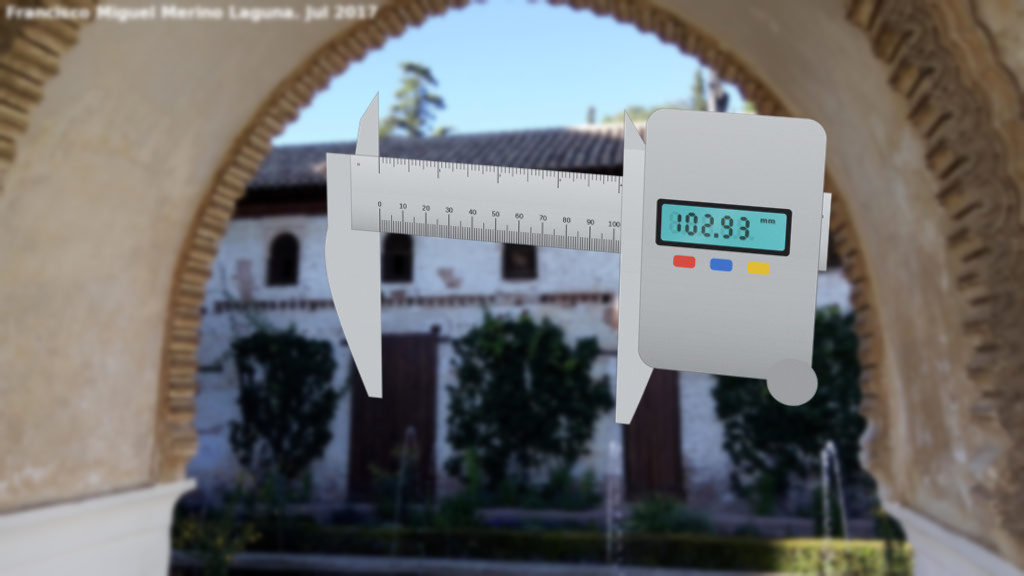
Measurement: 102.93 mm
